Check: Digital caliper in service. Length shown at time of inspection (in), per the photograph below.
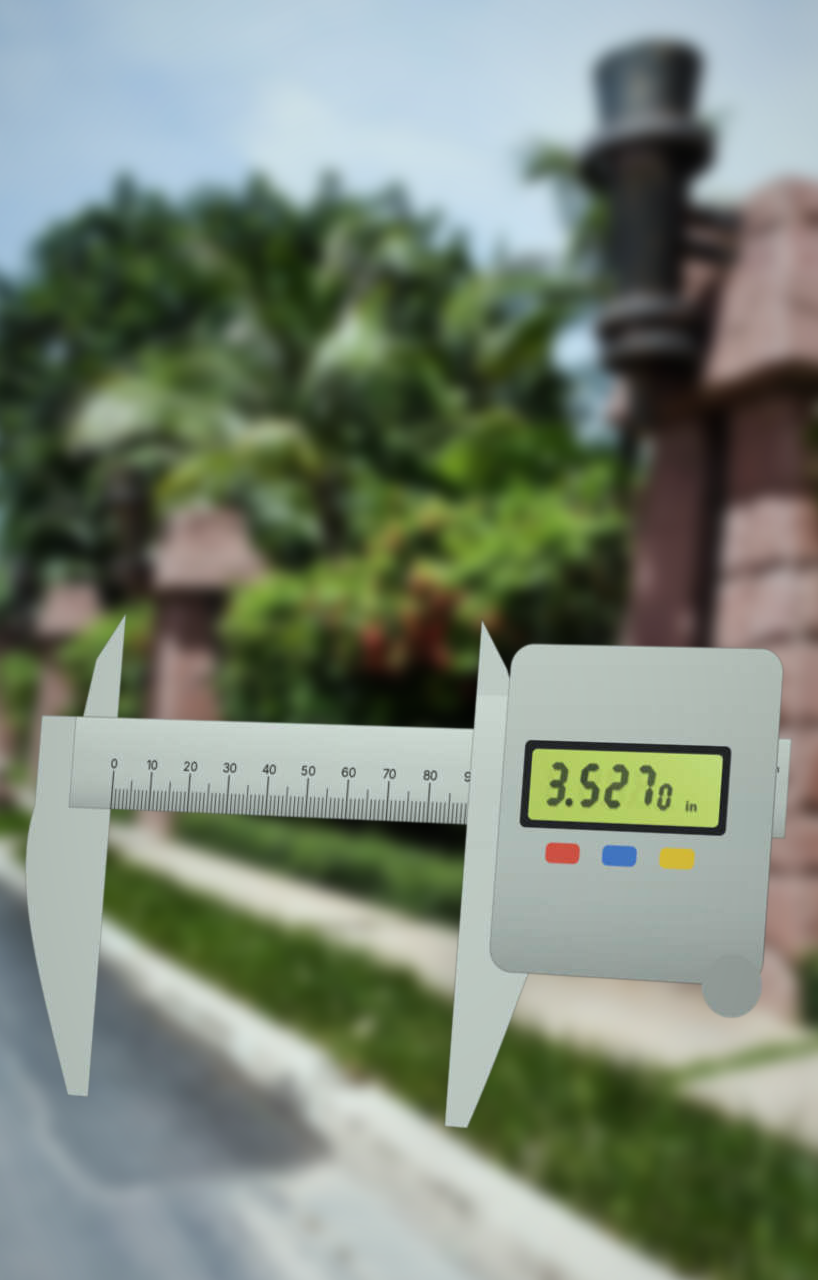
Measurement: 3.5270 in
